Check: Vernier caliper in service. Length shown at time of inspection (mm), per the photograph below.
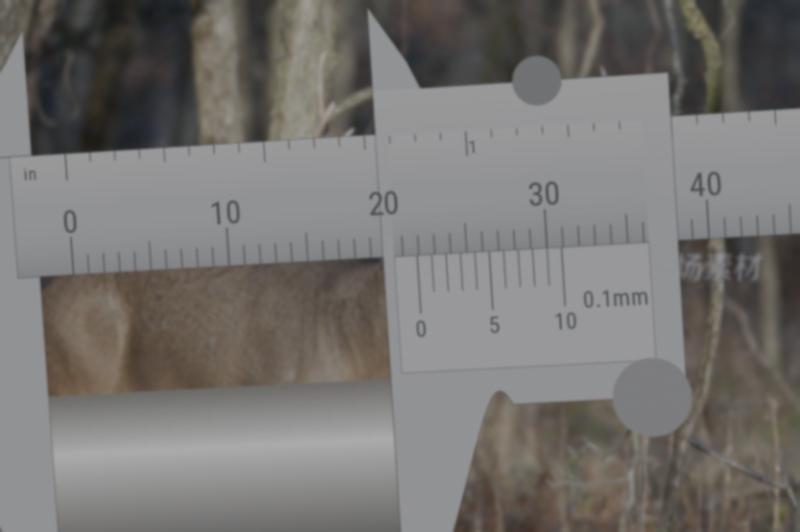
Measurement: 21.9 mm
